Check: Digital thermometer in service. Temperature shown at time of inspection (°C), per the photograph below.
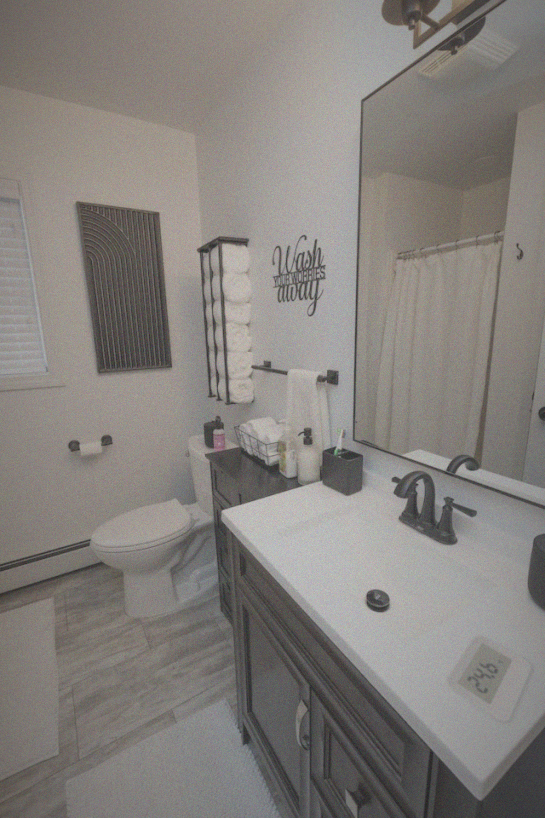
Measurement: 24.6 °C
